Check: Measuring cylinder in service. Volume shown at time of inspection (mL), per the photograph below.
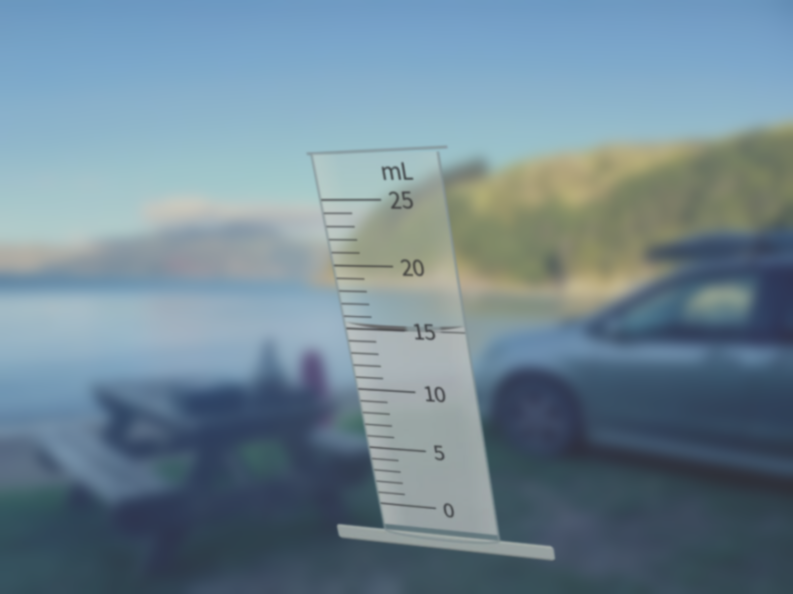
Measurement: 15 mL
